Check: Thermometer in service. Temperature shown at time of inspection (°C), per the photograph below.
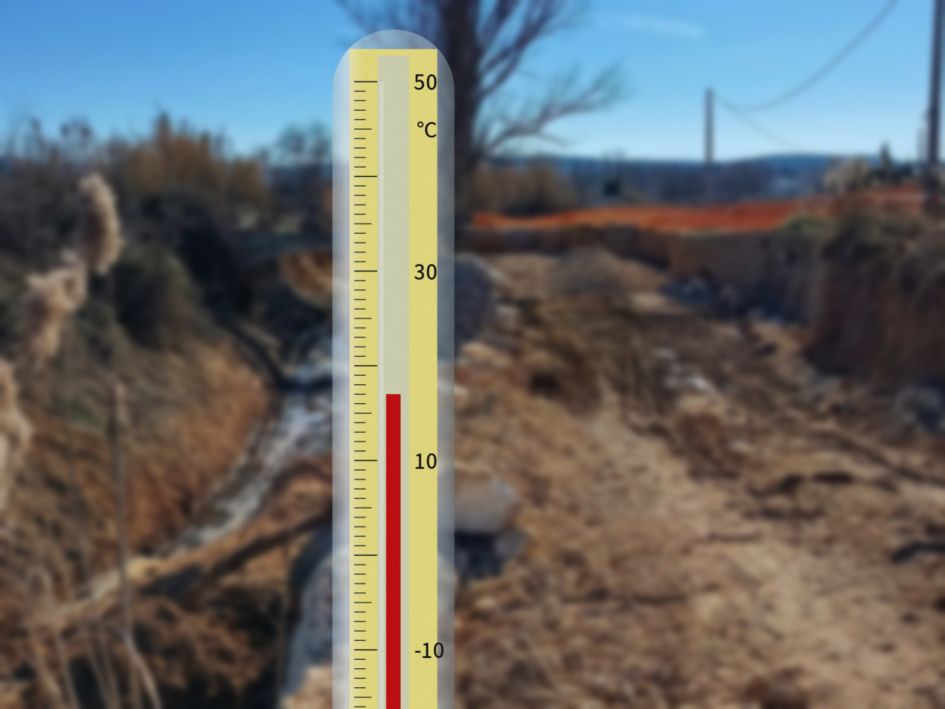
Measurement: 17 °C
